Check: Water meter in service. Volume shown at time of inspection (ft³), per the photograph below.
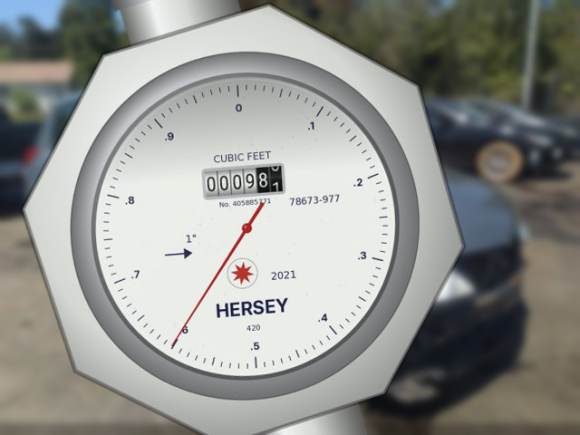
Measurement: 980.60 ft³
